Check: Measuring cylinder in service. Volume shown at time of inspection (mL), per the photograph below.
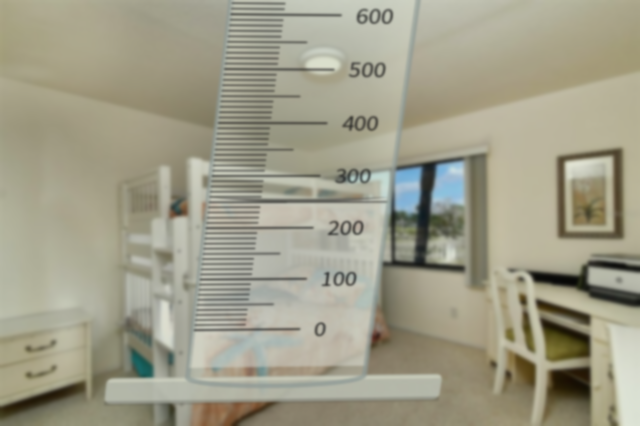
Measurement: 250 mL
